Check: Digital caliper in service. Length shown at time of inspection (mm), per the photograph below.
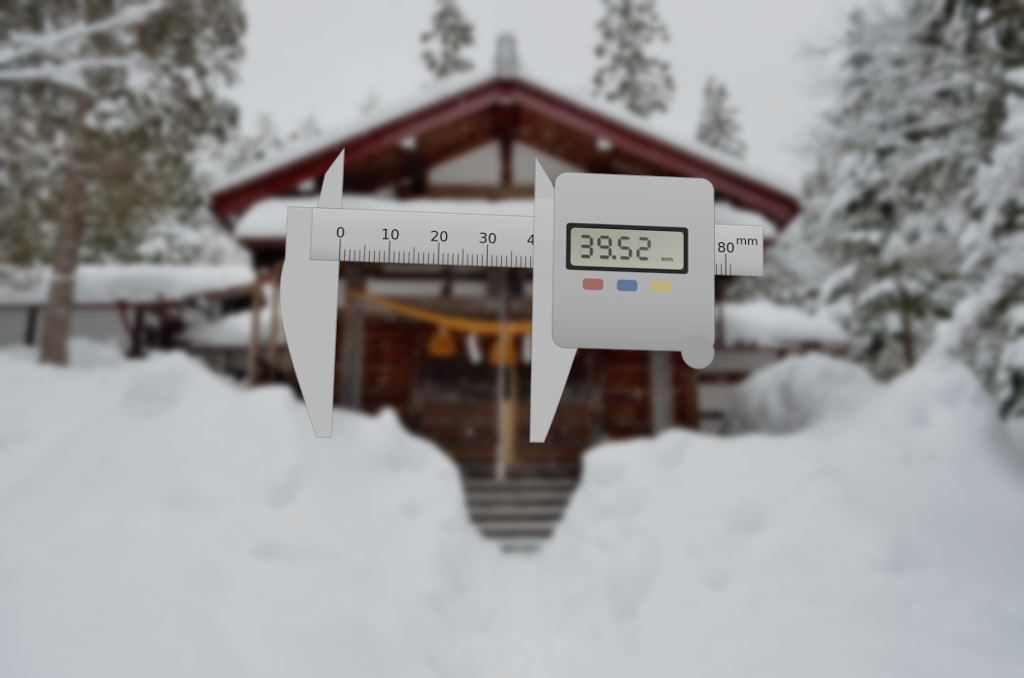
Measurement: 39.52 mm
